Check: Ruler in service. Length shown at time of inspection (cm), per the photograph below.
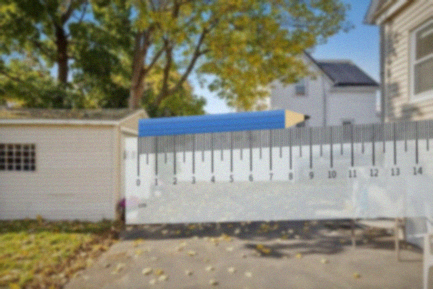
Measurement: 9 cm
